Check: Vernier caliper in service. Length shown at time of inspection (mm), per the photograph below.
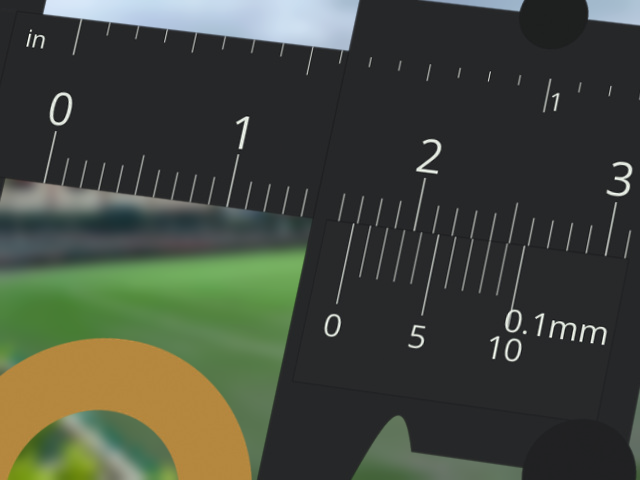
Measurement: 16.8 mm
